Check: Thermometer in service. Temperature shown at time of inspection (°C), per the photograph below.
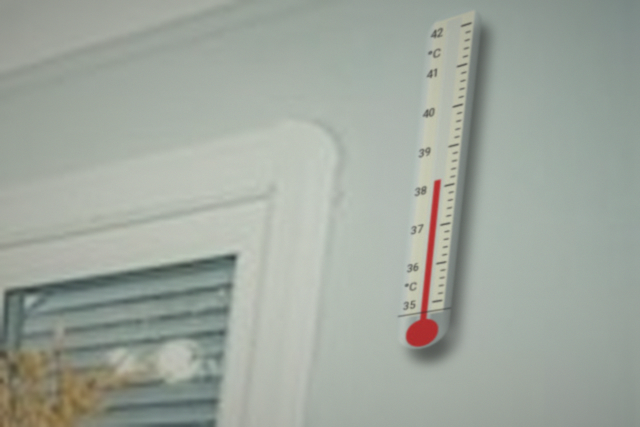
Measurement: 38.2 °C
